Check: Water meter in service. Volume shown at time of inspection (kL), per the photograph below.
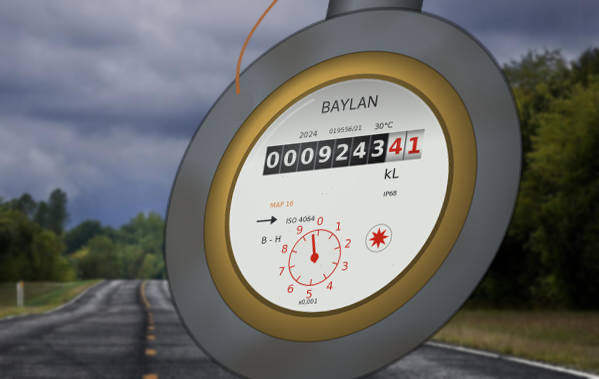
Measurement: 9243.409 kL
